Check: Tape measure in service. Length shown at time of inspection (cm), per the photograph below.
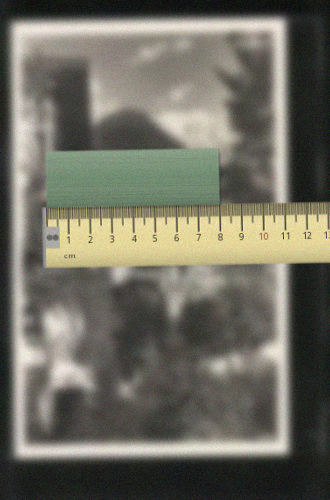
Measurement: 8 cm
